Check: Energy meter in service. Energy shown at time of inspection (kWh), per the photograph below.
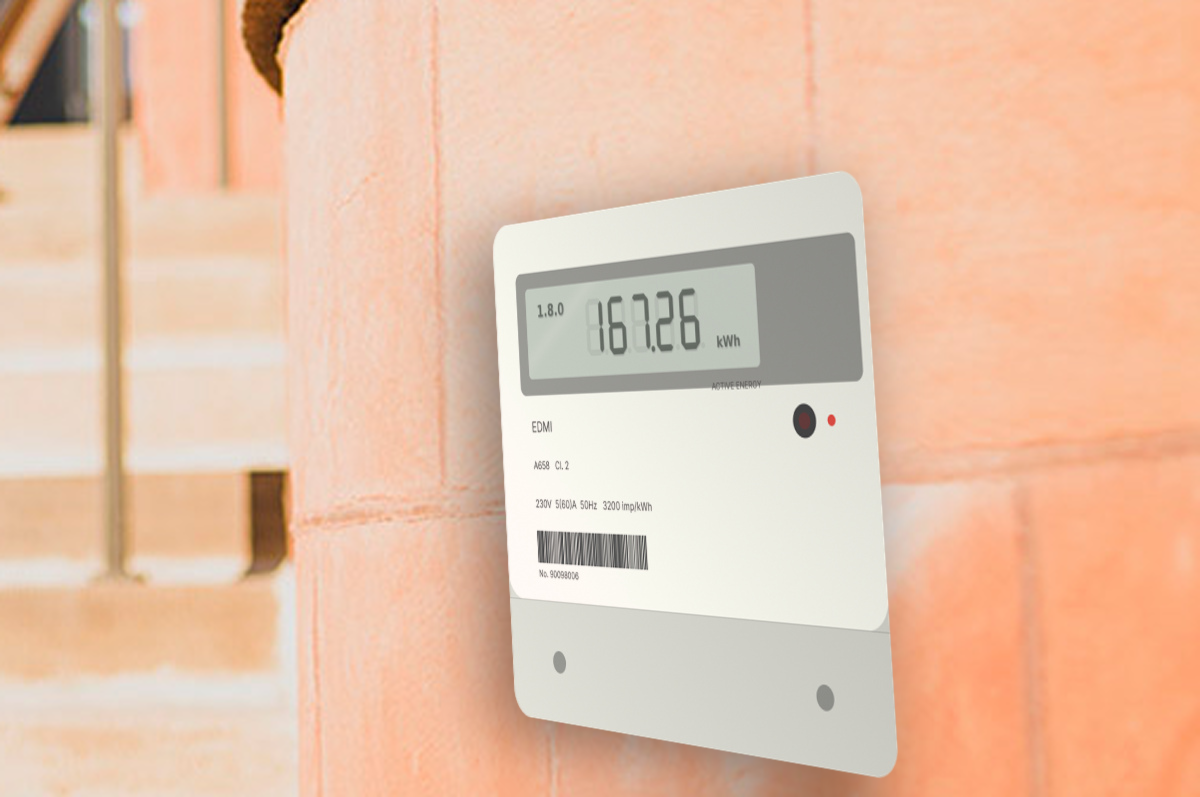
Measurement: 167.26 kWh
